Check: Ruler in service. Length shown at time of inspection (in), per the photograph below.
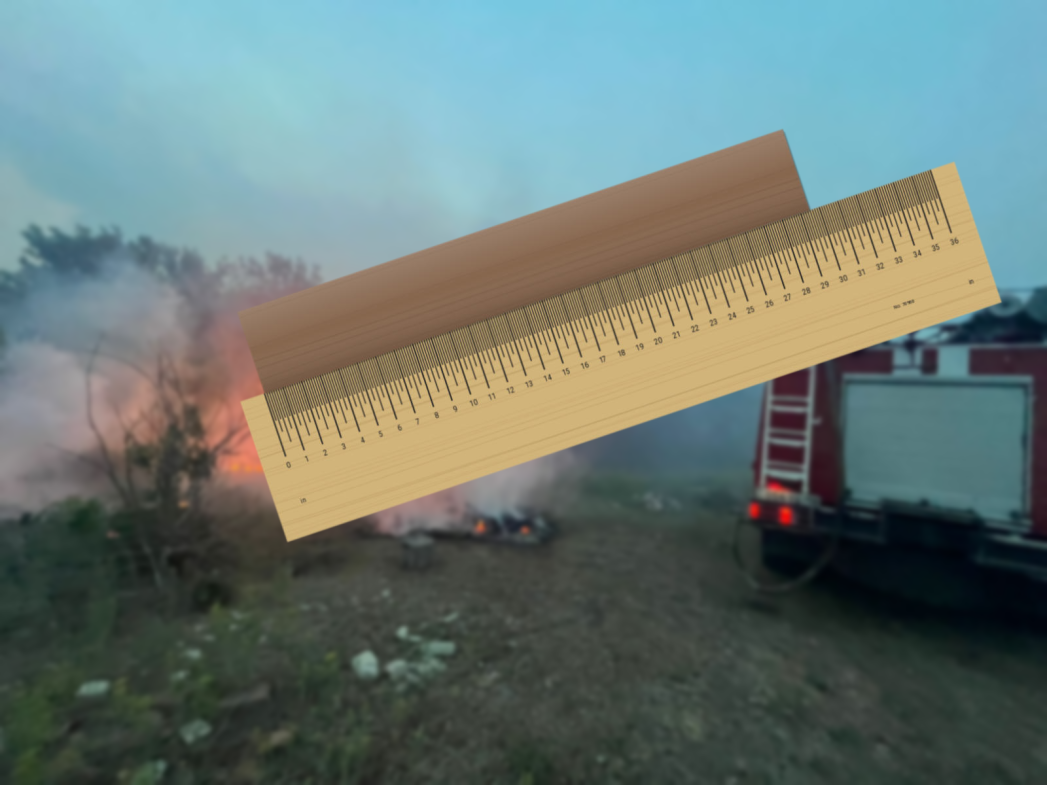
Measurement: 29.5 in
